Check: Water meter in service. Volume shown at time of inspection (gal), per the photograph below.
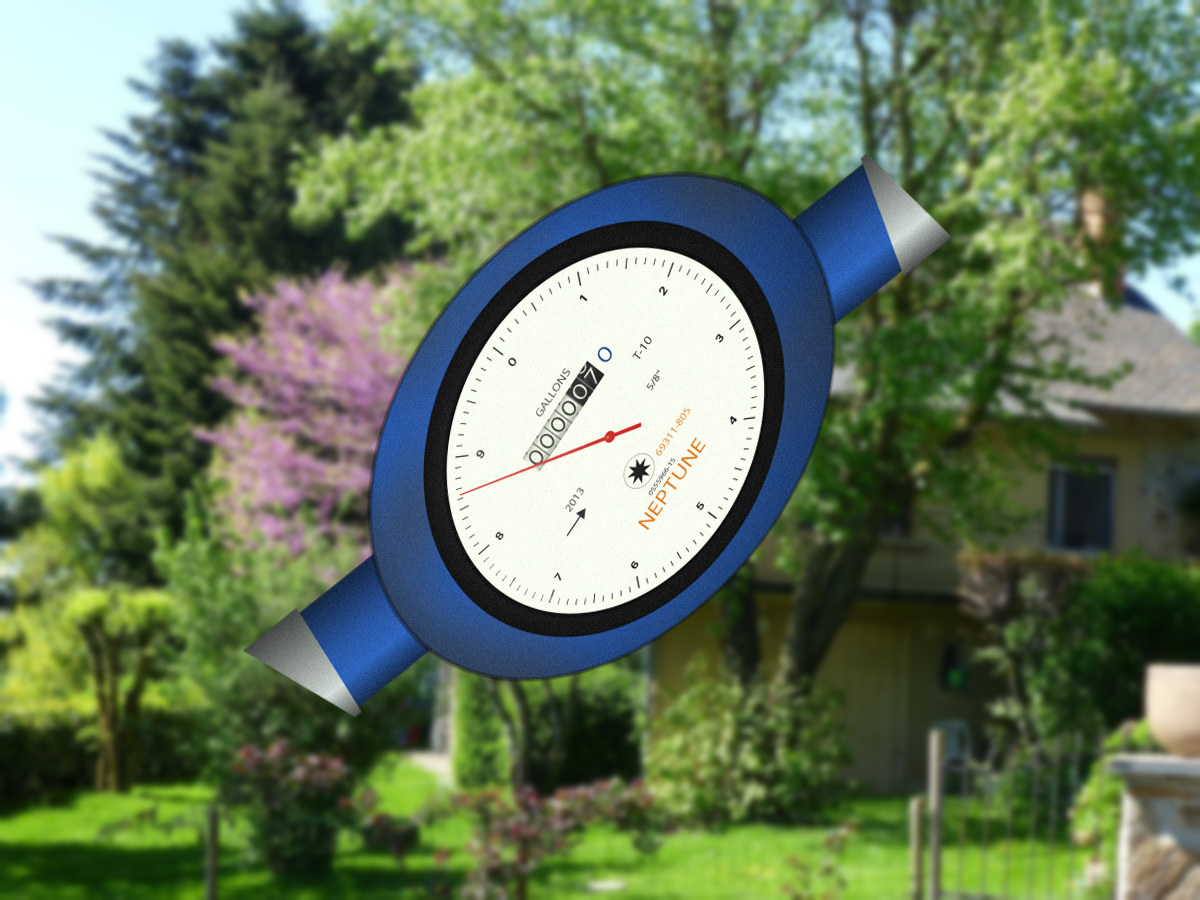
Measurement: 68.6 gal
